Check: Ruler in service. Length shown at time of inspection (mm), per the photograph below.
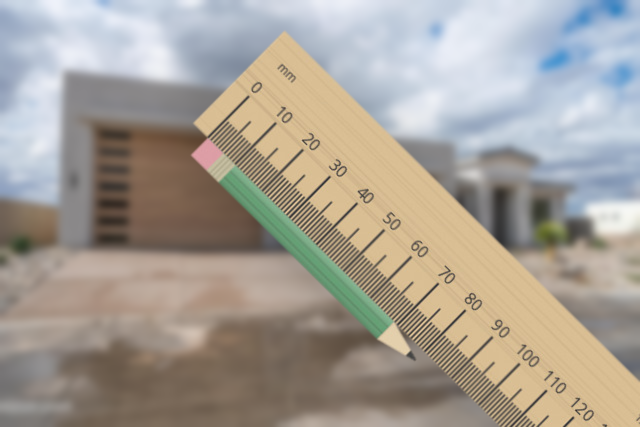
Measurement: 80 mm
